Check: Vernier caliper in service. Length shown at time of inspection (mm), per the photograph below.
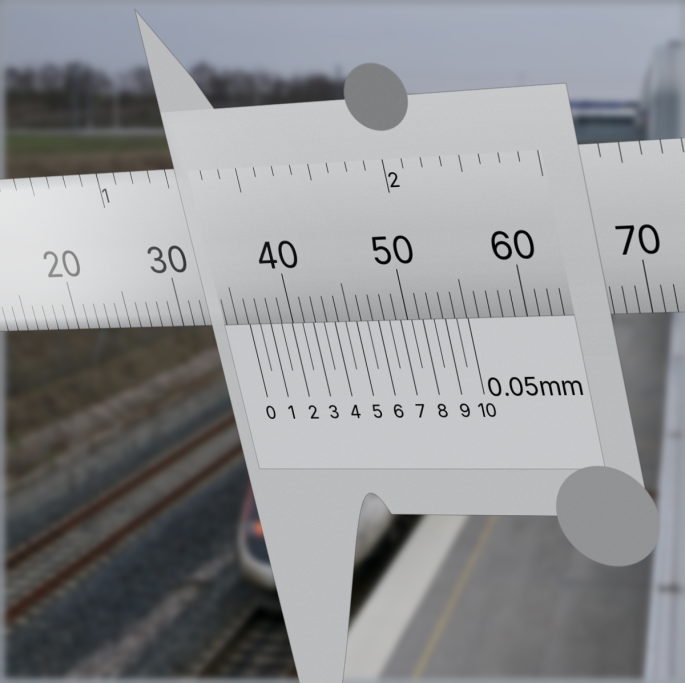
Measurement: 36.1 mm
